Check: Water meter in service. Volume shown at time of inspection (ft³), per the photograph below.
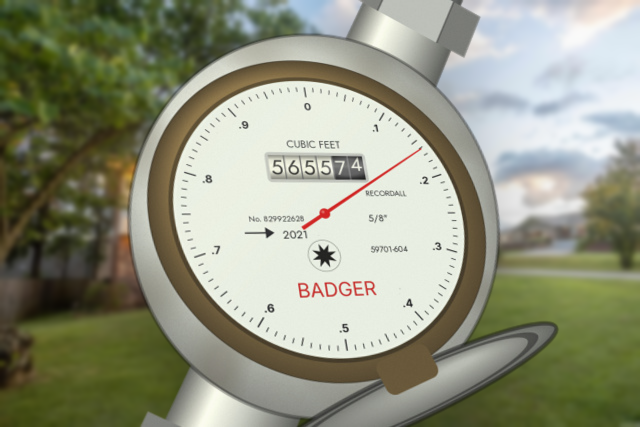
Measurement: 565574.16 ft³
